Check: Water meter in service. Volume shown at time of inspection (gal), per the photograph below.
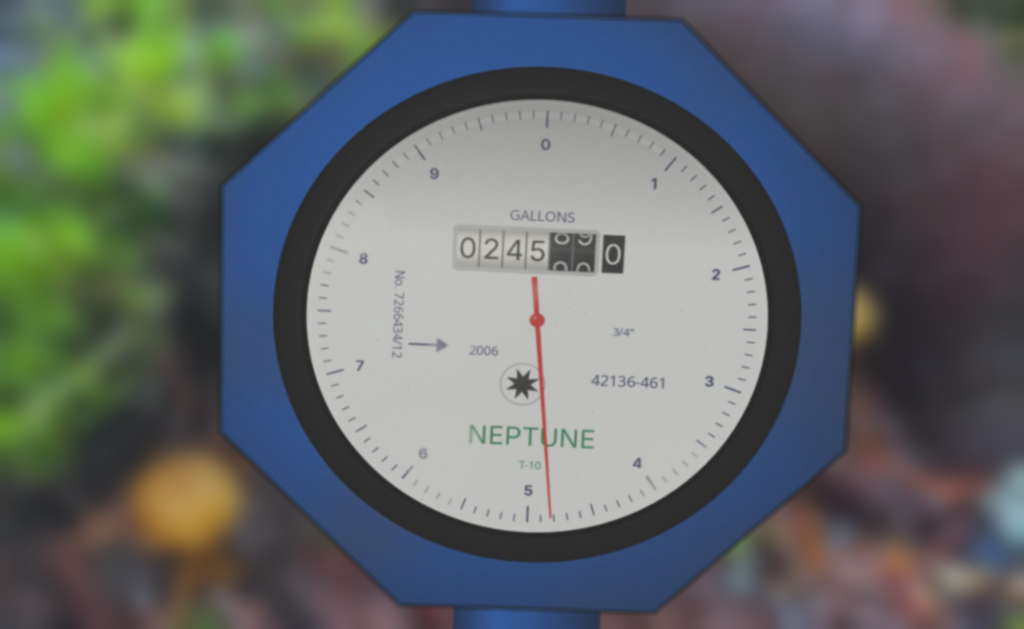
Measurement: 245894.8 gal
